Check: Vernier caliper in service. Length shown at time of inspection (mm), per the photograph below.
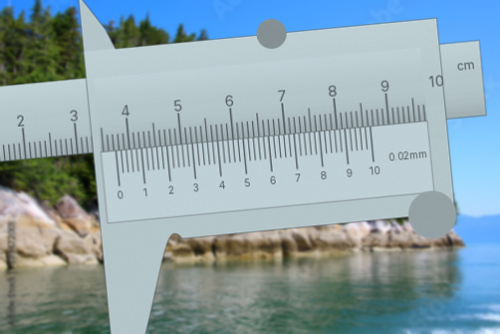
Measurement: 37.4 mm
